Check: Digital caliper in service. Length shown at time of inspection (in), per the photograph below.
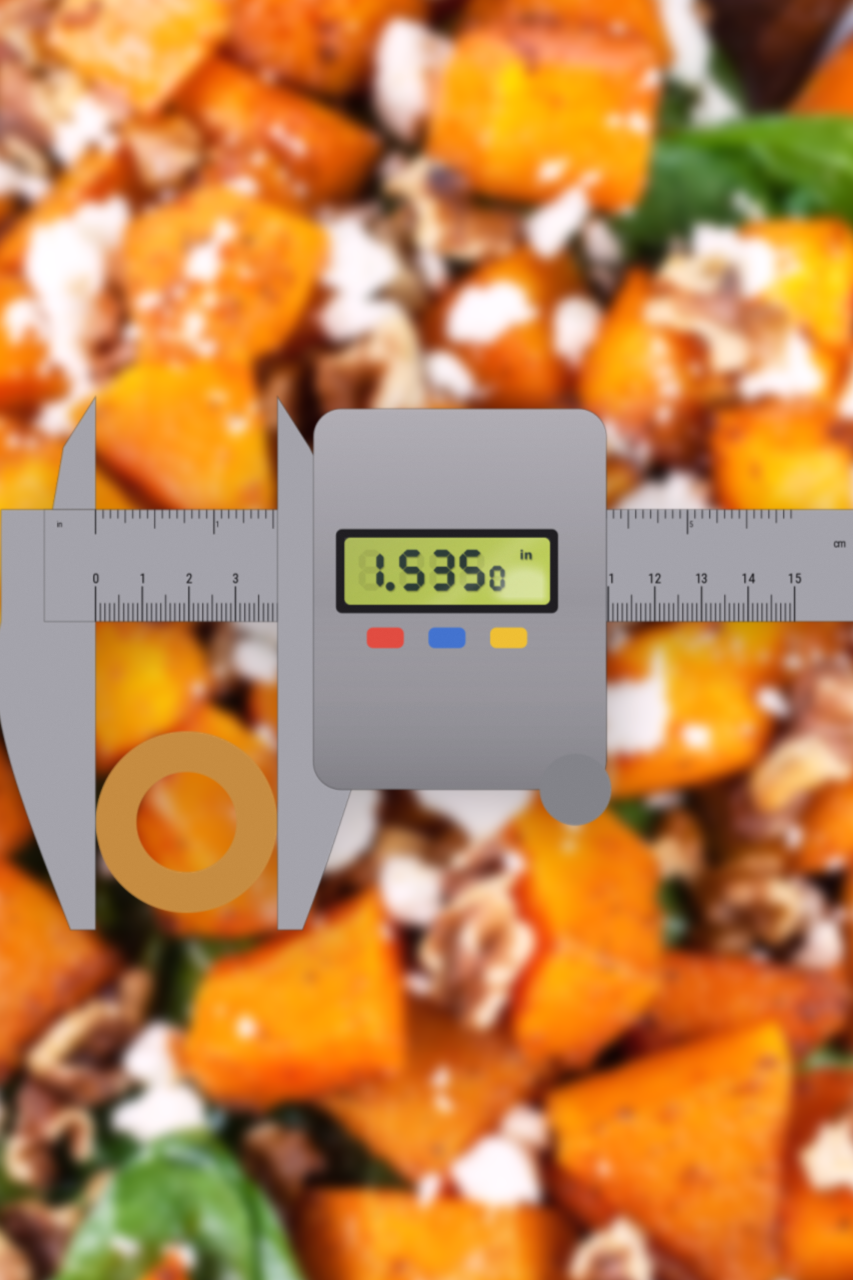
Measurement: 1.5350 in
